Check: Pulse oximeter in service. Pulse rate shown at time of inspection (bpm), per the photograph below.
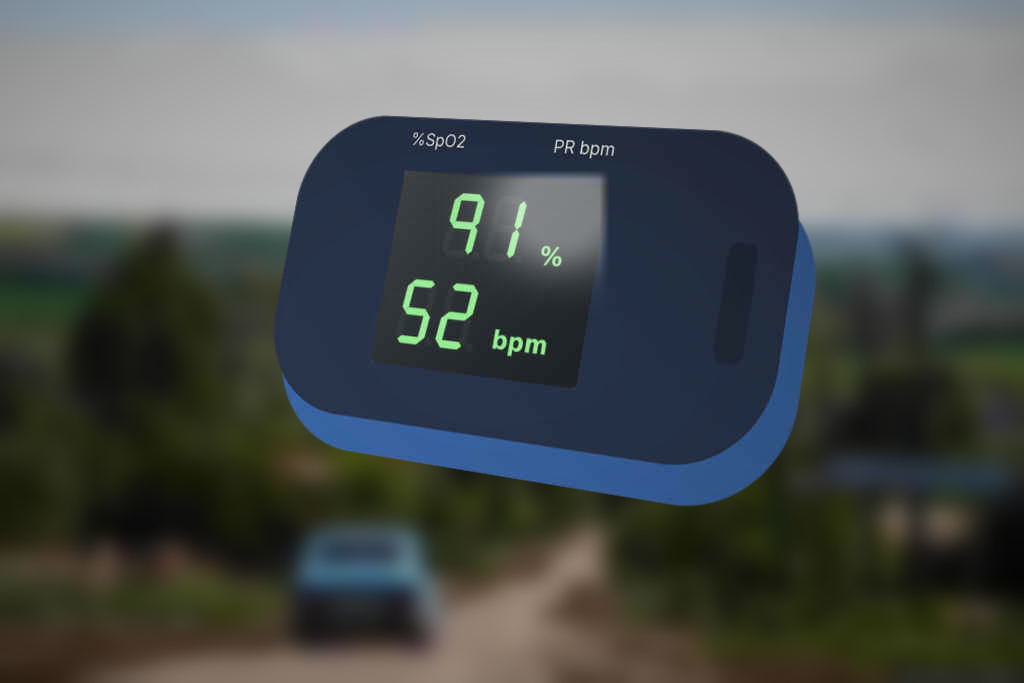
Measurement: 52 bpm
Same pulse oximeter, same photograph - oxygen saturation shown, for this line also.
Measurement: 91 %
